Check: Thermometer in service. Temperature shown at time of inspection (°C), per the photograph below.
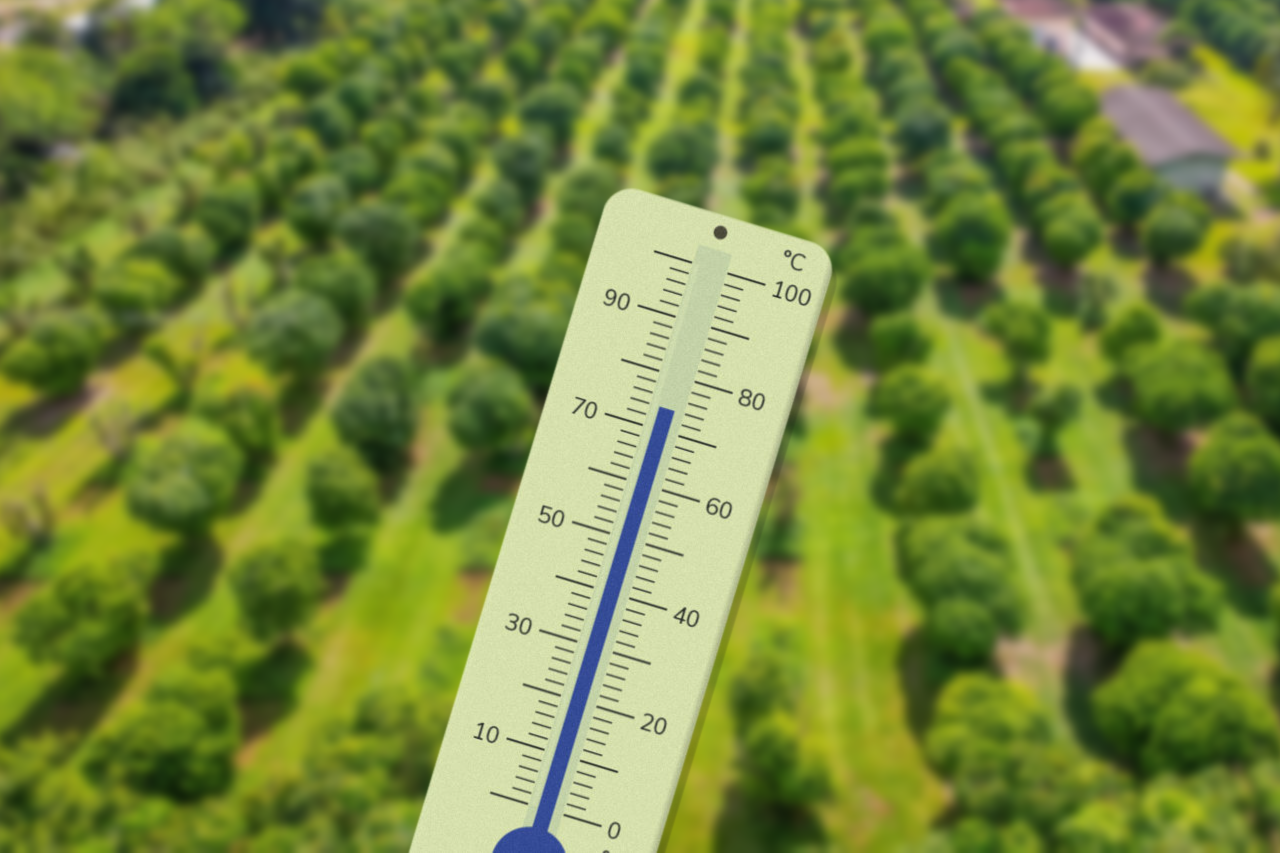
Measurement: 74 °C
